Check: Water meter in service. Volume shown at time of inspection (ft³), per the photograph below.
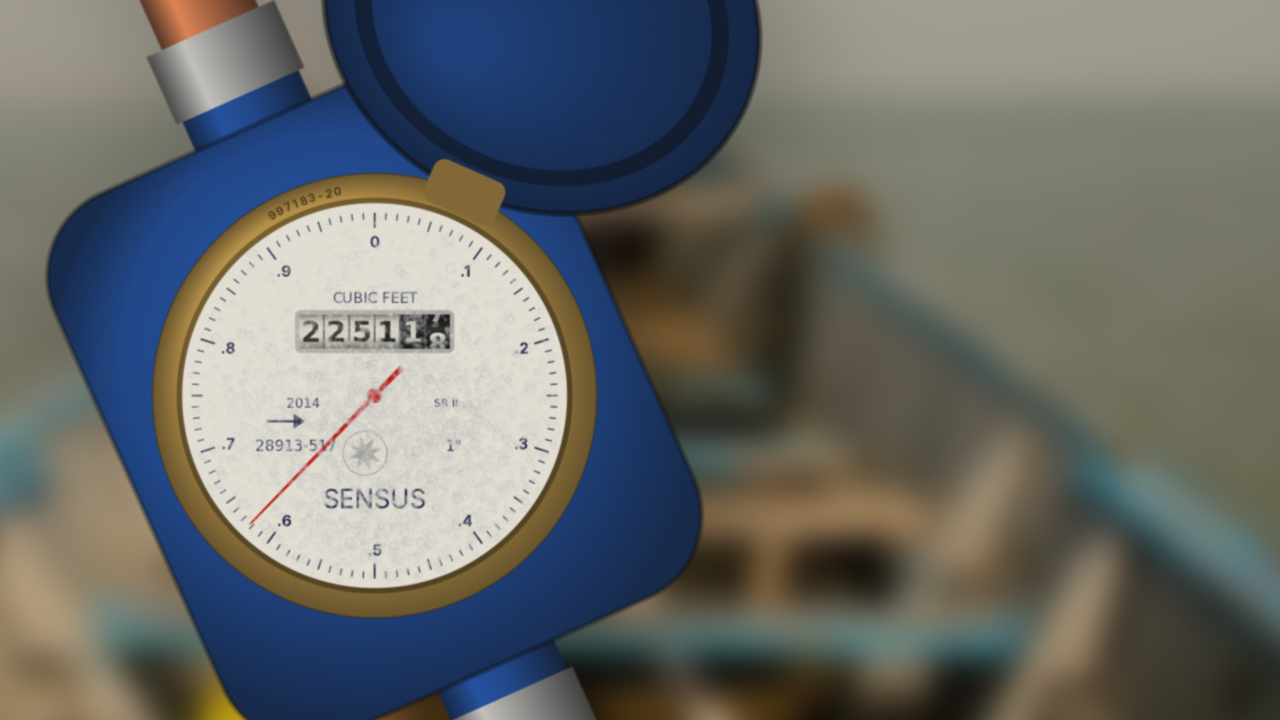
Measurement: 225117.62 ft³
